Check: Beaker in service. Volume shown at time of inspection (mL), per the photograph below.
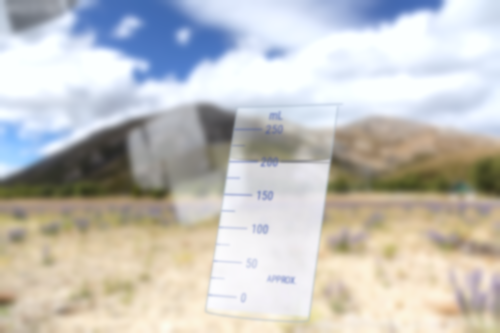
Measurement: 200 mL
